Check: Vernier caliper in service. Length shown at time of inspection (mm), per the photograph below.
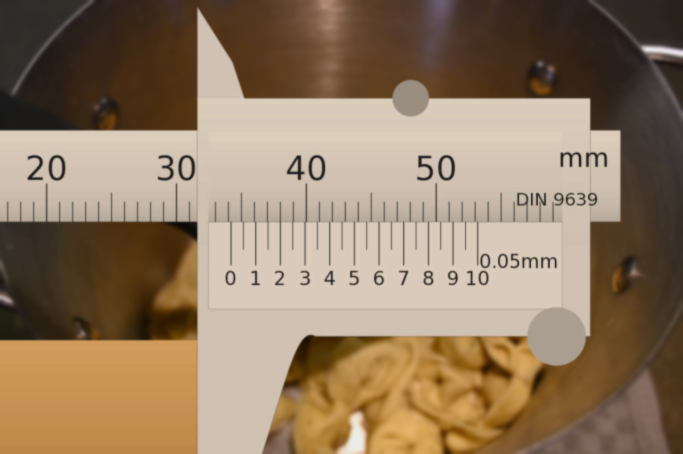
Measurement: 34.2 mm
